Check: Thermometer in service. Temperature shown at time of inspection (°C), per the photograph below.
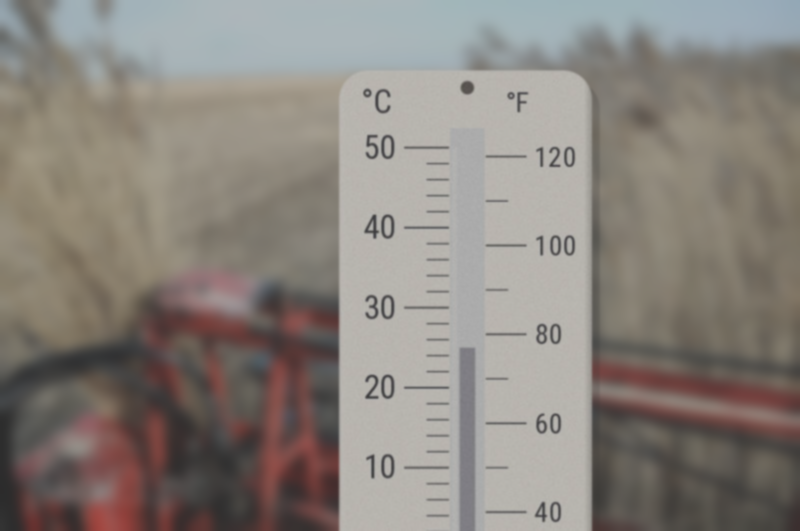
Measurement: 25 °C
